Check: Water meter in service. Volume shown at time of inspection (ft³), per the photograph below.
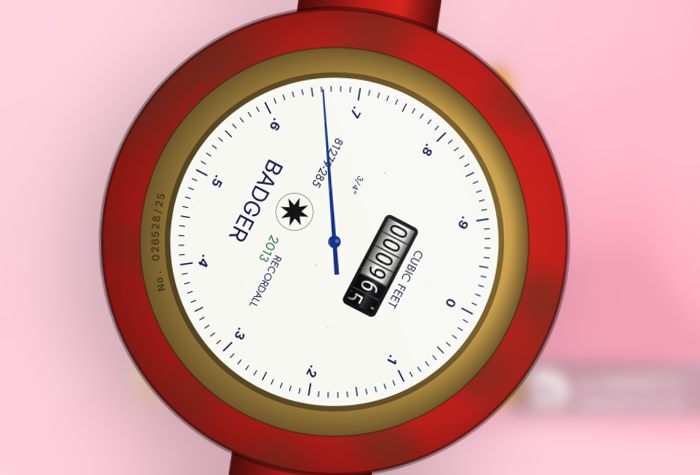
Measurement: 964.66 ft³
